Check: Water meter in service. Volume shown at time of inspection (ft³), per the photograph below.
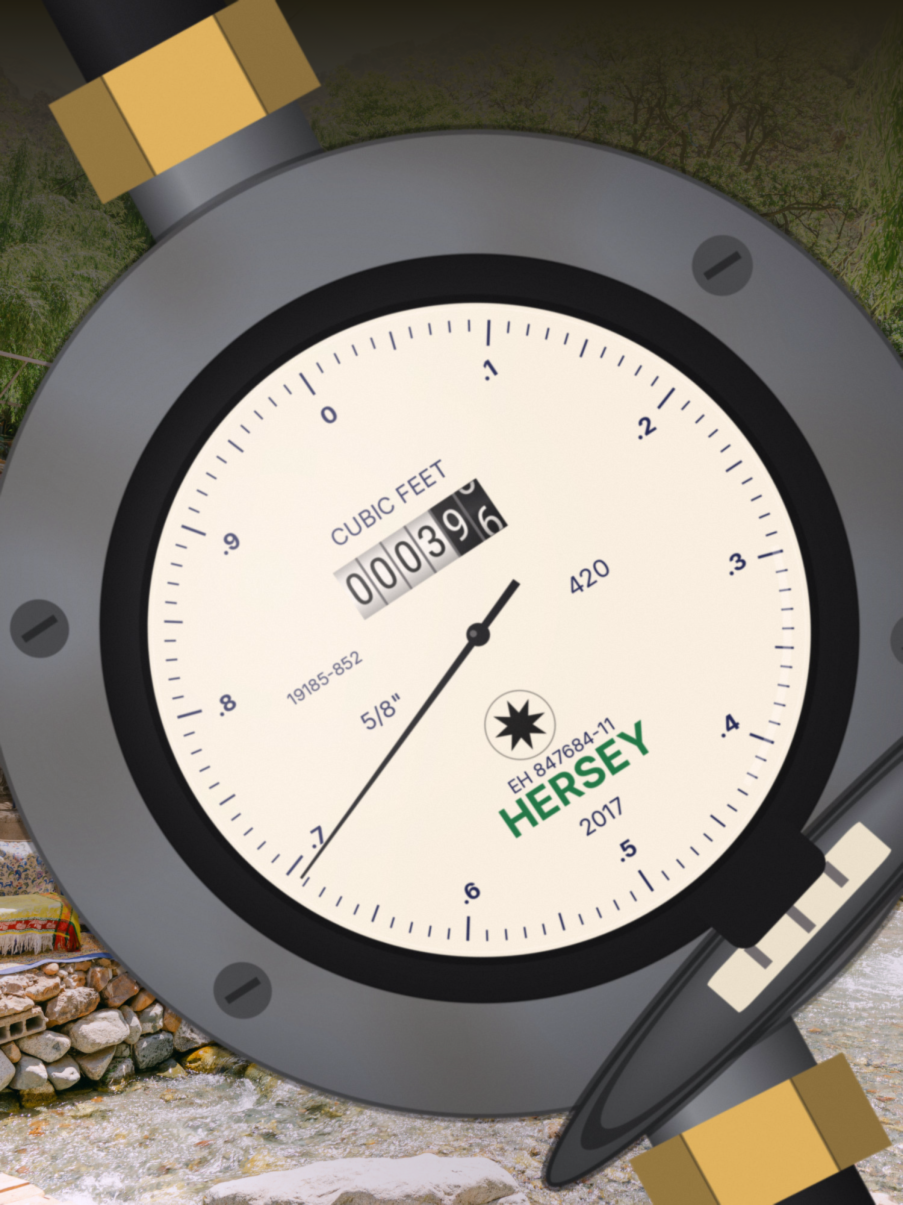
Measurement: 395.69 ft³
